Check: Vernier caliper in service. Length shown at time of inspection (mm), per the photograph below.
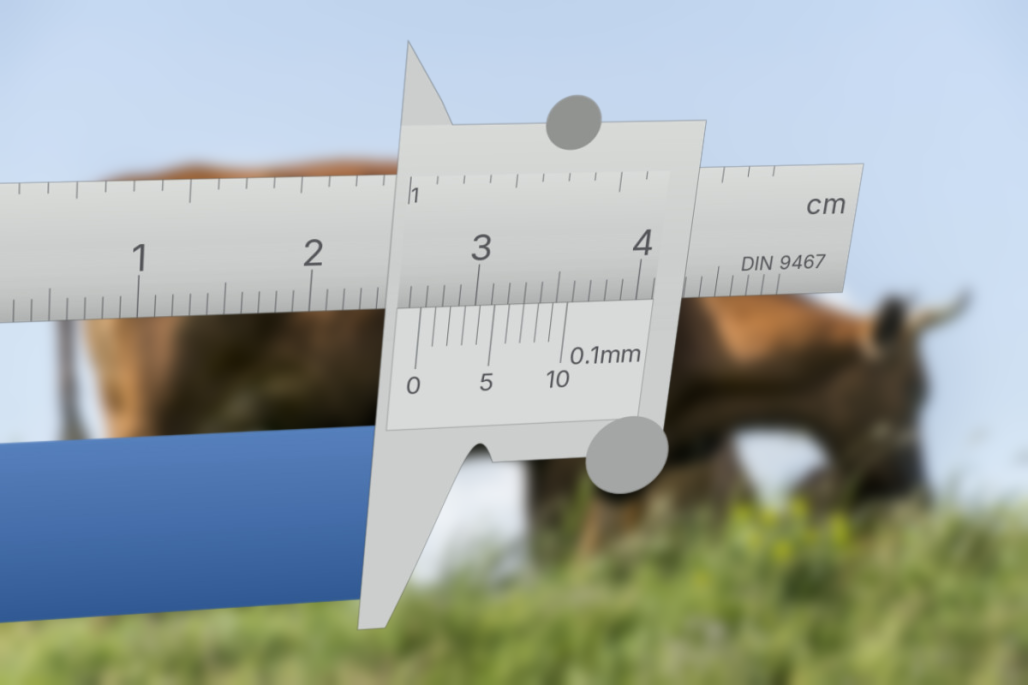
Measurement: 26.7 mm
